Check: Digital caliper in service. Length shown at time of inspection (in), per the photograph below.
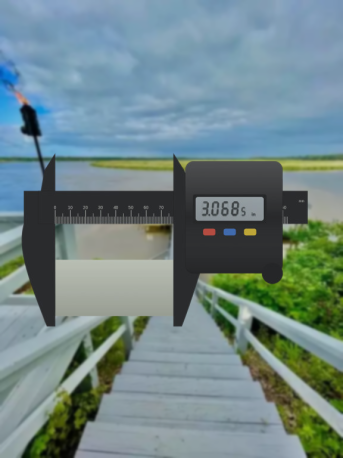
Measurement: 3.0685 in
